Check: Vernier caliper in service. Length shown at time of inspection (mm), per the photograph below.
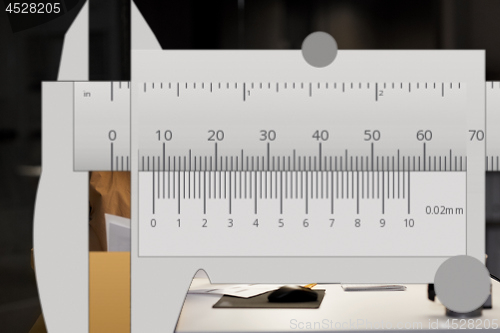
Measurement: 8.0 mm
